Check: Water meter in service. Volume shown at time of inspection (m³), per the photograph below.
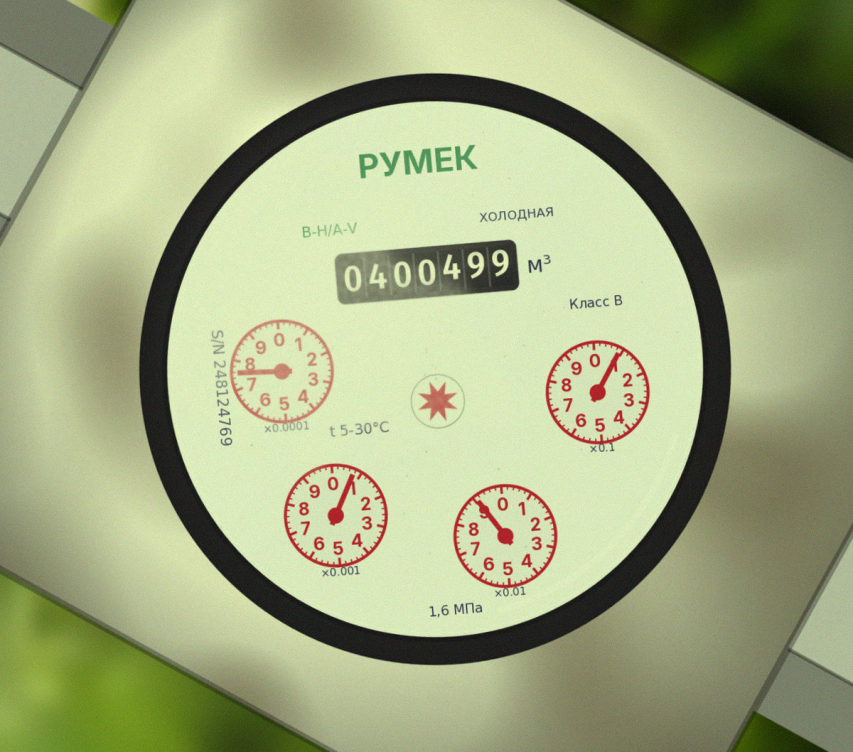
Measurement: 400499.0907 m³
